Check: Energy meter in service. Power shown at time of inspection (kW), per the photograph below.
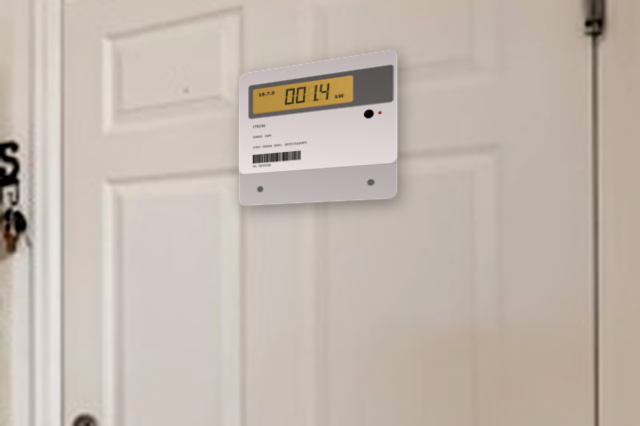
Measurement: 1.4 kW
